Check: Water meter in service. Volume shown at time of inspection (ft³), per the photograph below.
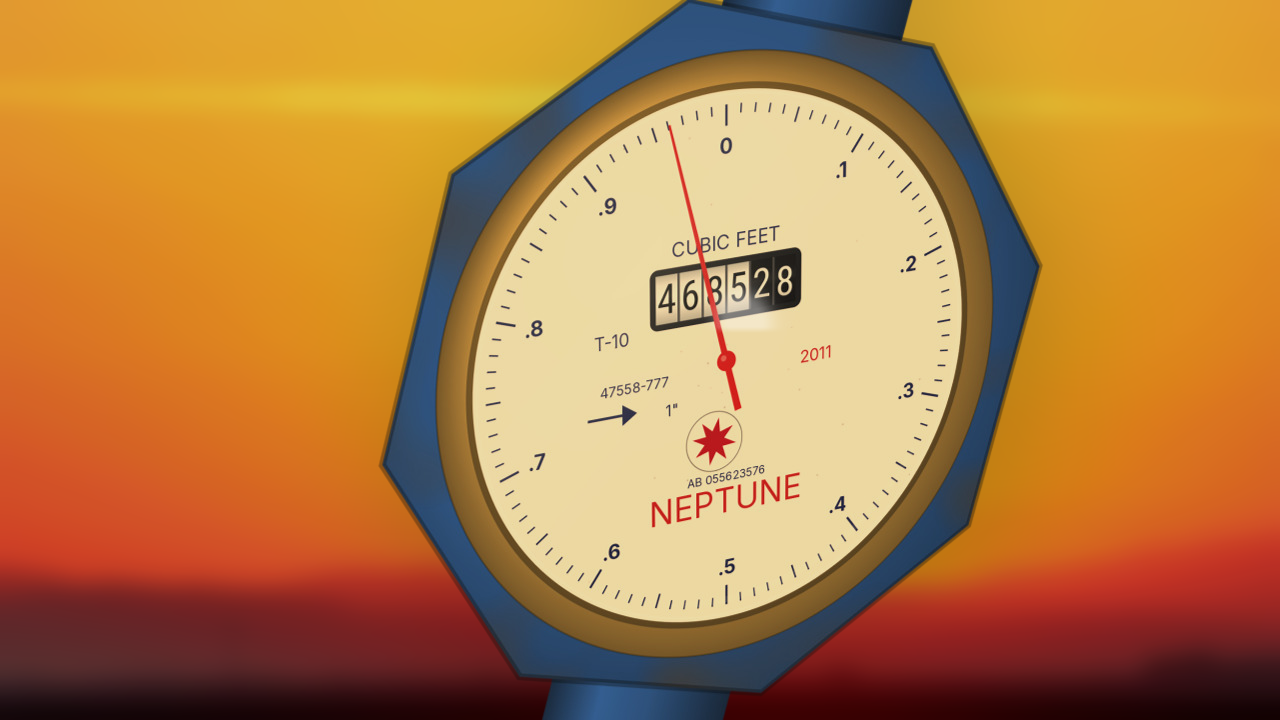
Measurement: 468527.96 ft³
